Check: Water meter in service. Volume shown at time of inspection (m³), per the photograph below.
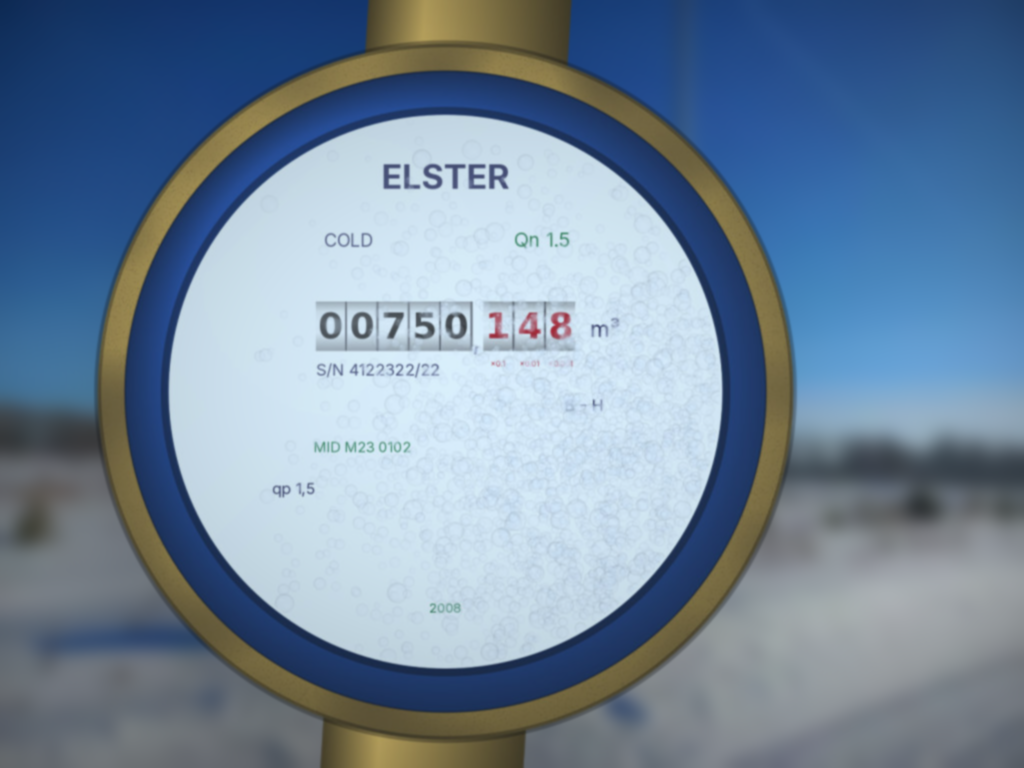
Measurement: 750.148 m³
